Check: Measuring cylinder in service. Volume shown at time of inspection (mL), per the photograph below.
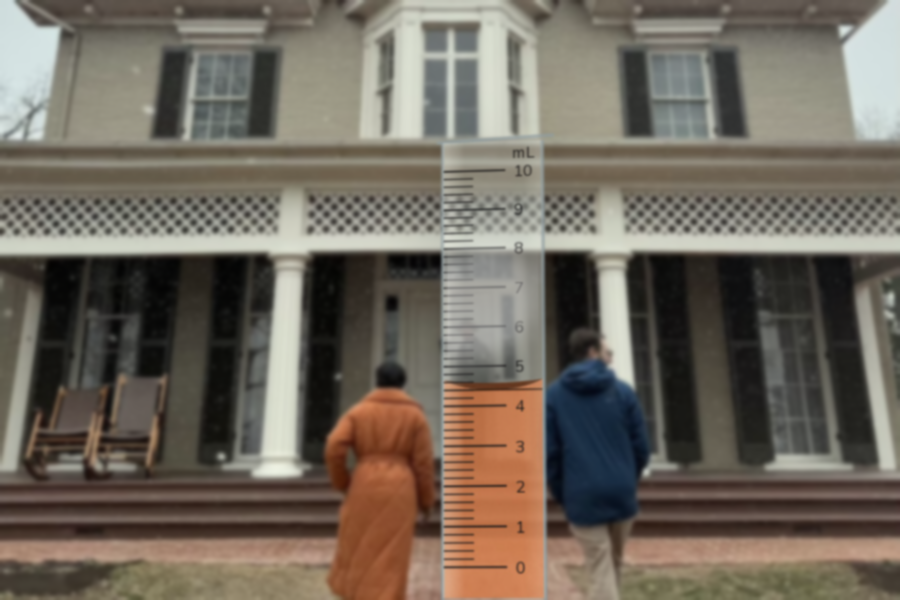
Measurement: 4.4 mL
